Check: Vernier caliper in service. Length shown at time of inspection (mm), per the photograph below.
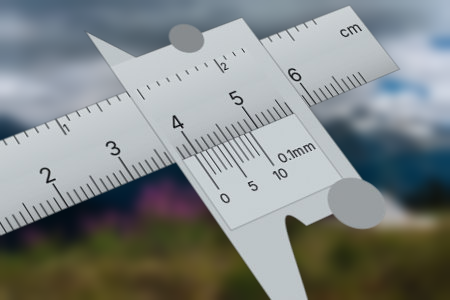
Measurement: 39.6 mm
